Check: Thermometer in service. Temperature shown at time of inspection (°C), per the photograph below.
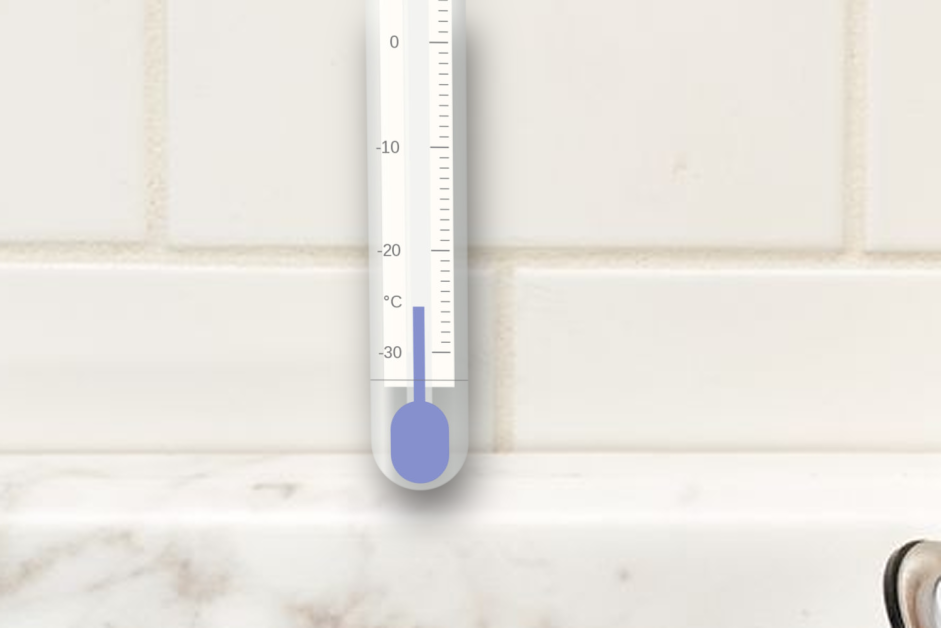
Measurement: -25.5 °C
